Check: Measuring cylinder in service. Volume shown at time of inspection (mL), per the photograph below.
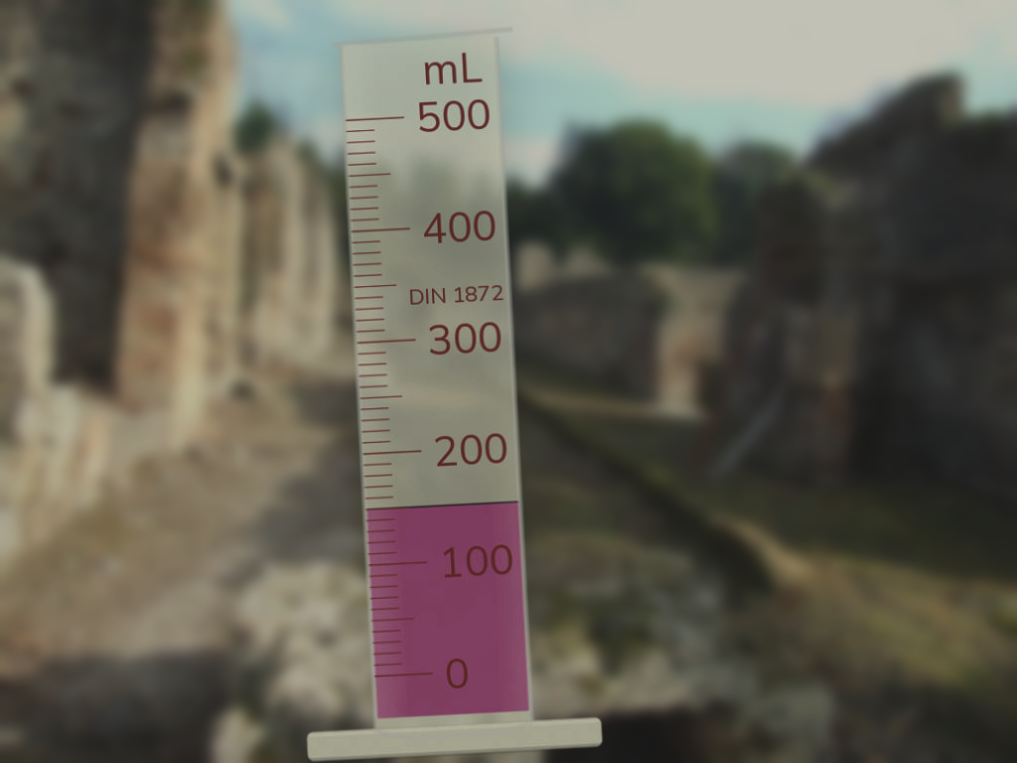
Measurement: 150 mL
